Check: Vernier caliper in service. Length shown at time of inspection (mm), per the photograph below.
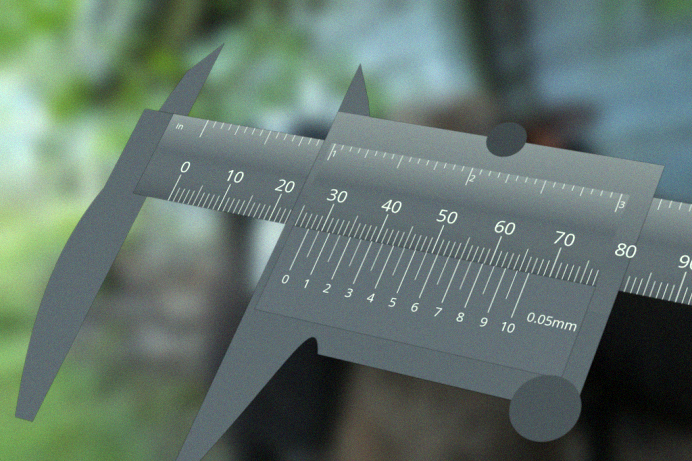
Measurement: 27.6 mm
